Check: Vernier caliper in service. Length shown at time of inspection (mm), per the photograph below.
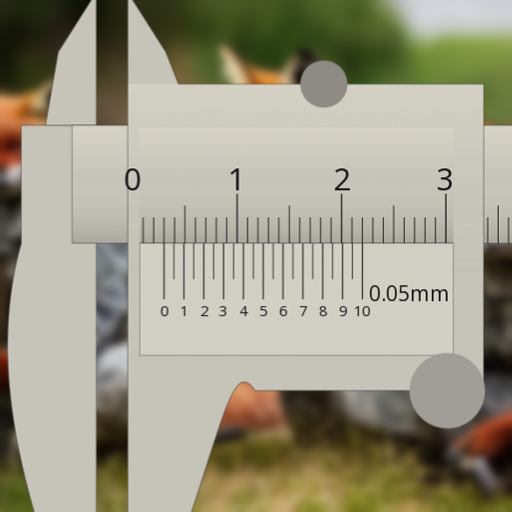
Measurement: 3.0 mm
